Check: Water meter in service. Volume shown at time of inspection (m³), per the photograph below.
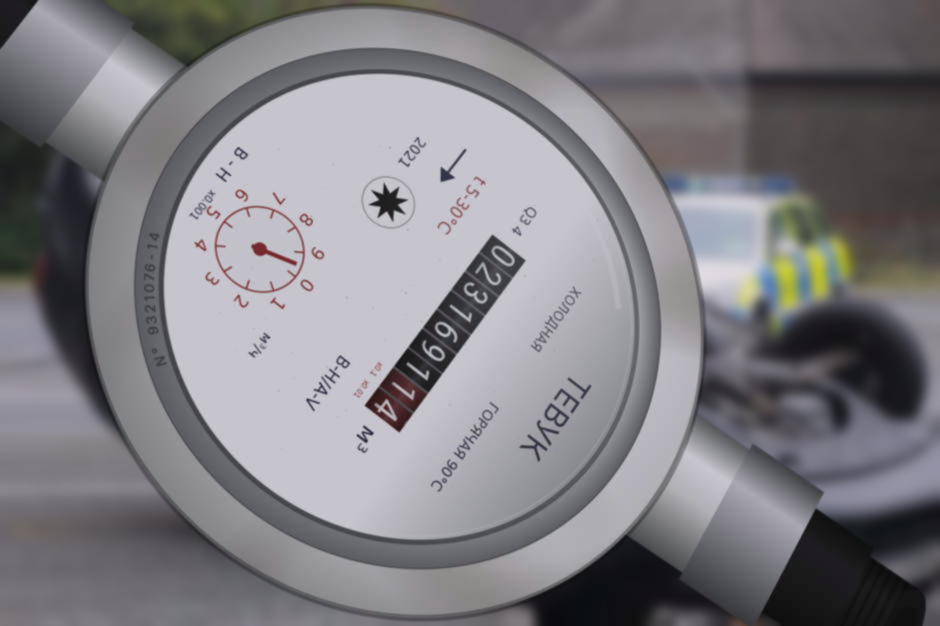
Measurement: 231691.139 m³
